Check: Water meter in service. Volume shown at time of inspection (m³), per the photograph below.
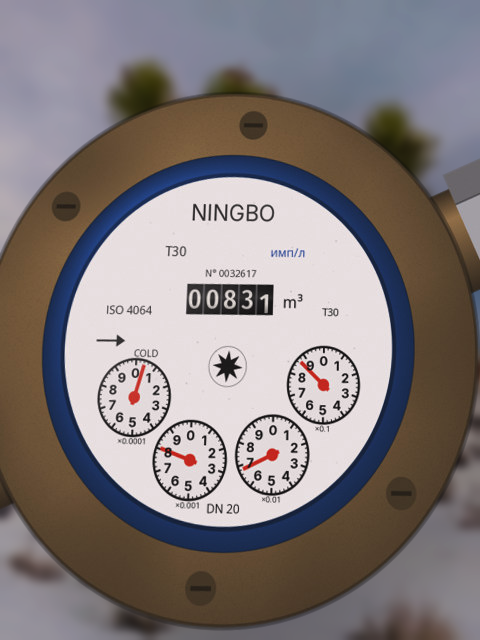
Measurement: 830.8680 m³
